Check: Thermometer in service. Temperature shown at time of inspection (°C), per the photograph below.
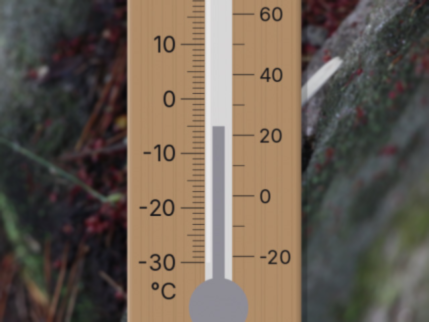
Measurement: -5 °C
